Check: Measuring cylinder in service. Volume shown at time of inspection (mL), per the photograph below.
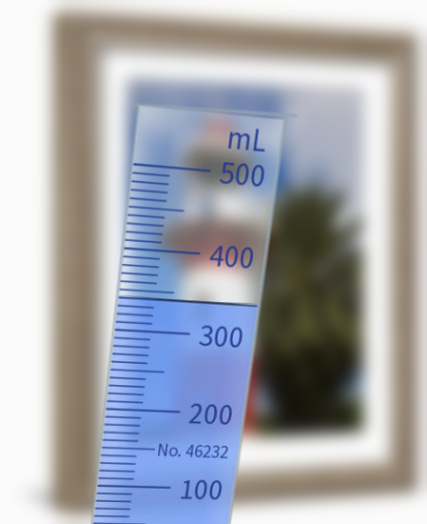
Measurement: 340 mL
